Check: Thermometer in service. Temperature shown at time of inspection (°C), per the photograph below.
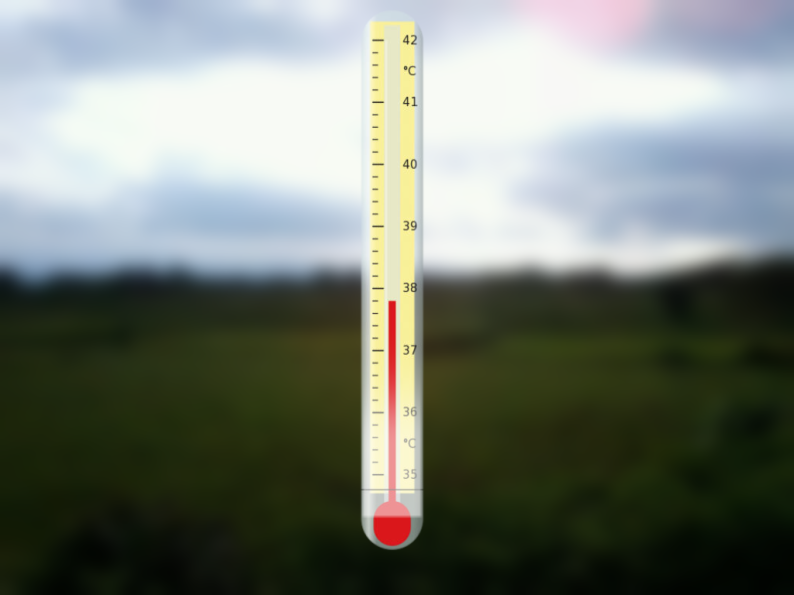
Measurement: 37.8 °C
